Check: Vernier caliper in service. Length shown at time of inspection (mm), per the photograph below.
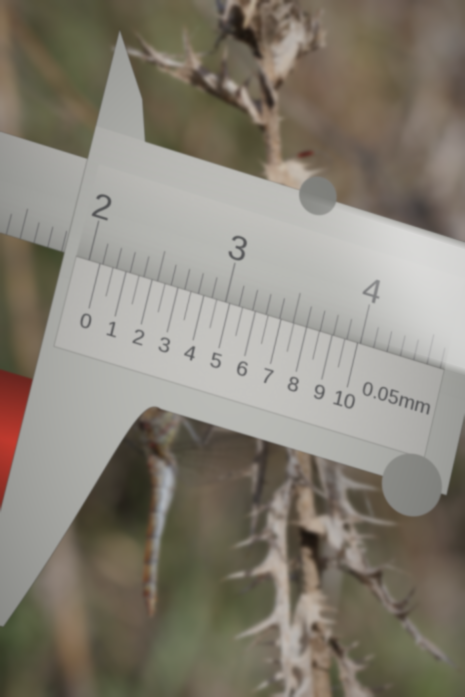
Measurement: 20.8 mm
